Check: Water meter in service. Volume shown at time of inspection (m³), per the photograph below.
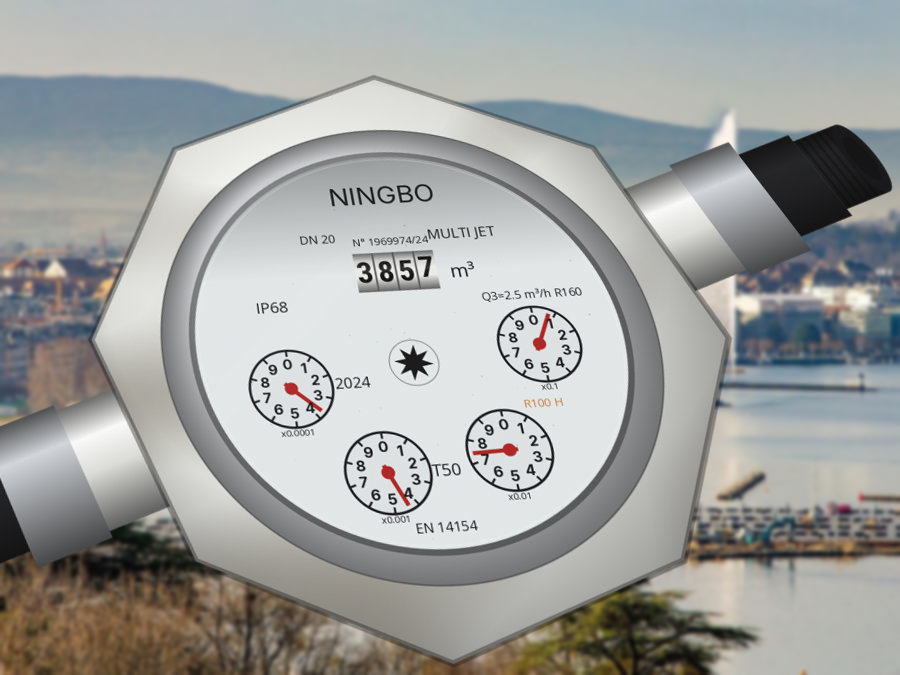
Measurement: 3857.0743 m³
